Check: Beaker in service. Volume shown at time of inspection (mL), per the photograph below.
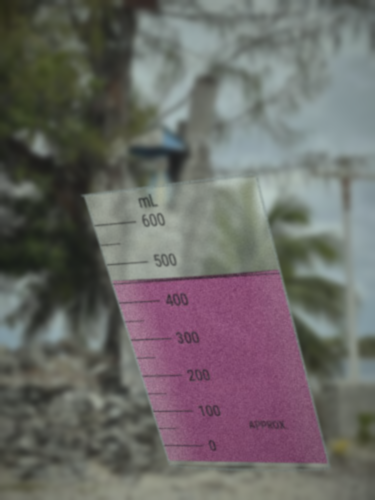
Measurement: 450 mL
